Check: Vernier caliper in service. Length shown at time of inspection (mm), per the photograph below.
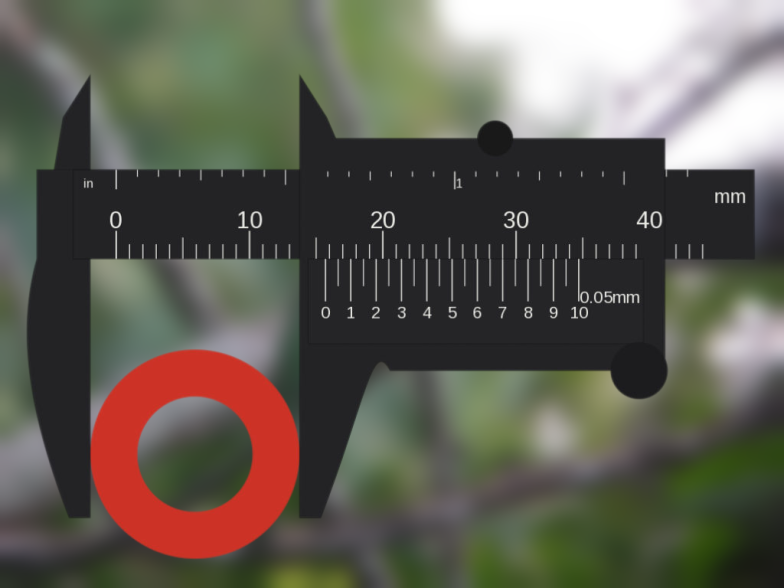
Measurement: 15.7 mm
